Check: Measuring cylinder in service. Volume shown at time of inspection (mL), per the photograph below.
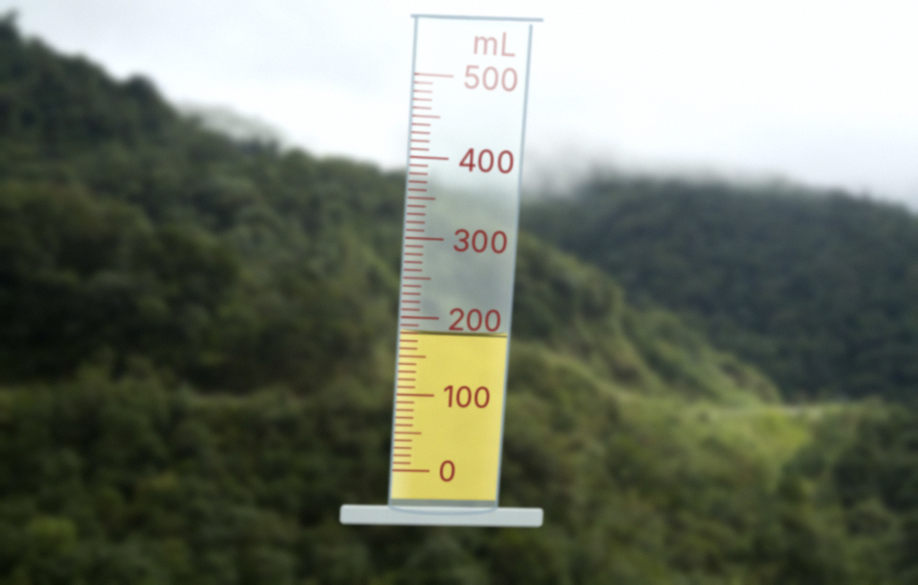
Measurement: 180 mL
